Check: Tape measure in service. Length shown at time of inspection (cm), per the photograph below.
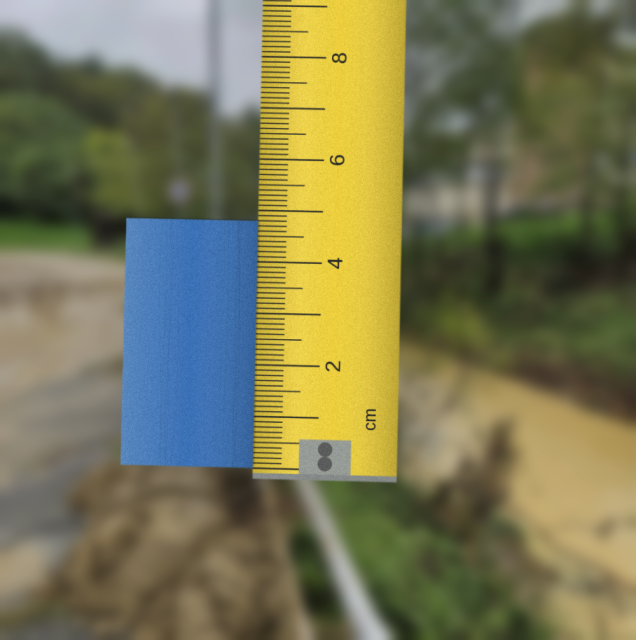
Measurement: 4.8 cm
